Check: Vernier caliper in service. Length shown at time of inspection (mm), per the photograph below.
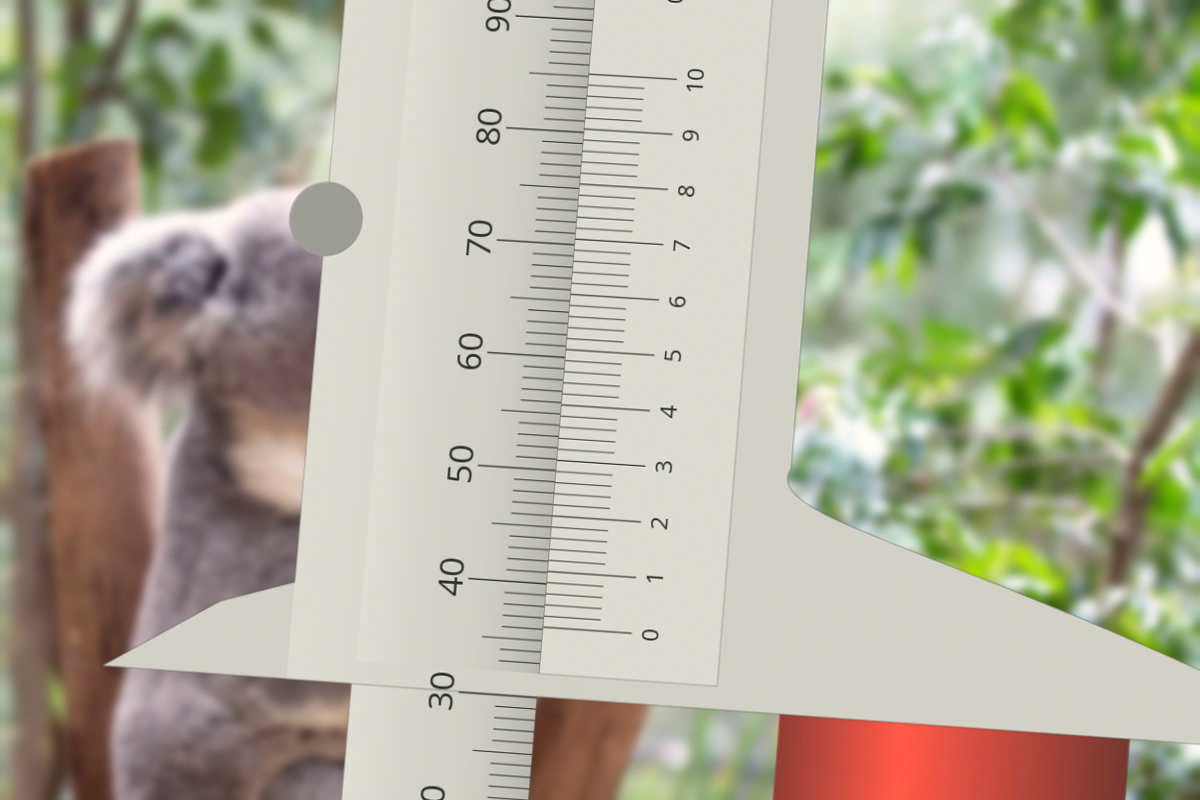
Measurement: 36.2 mm
